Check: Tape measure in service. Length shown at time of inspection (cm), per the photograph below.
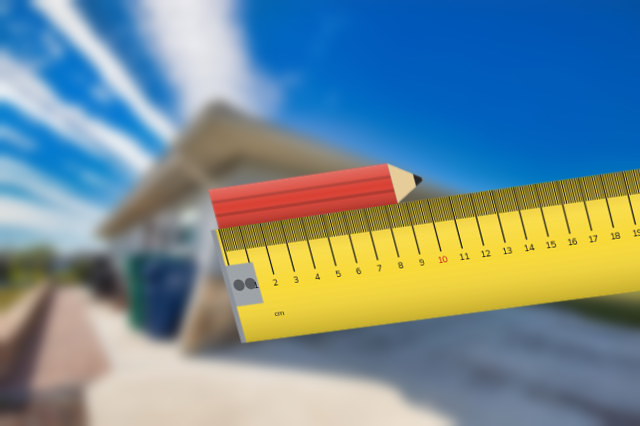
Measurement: 10 cm
